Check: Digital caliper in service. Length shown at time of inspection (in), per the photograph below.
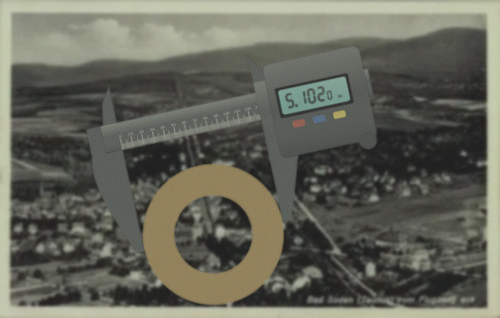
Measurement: 5.1020 in
